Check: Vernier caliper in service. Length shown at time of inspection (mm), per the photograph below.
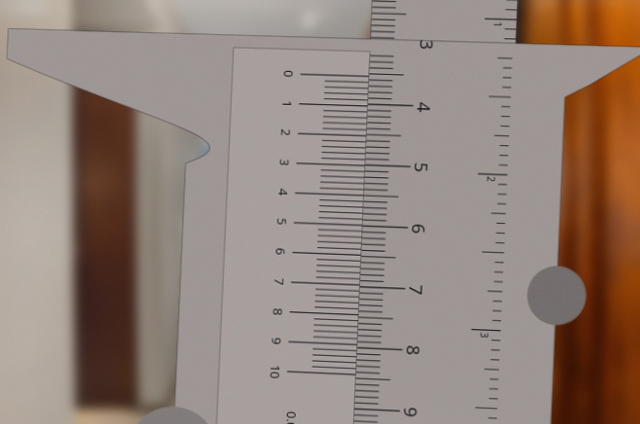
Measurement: 35.4 mm
